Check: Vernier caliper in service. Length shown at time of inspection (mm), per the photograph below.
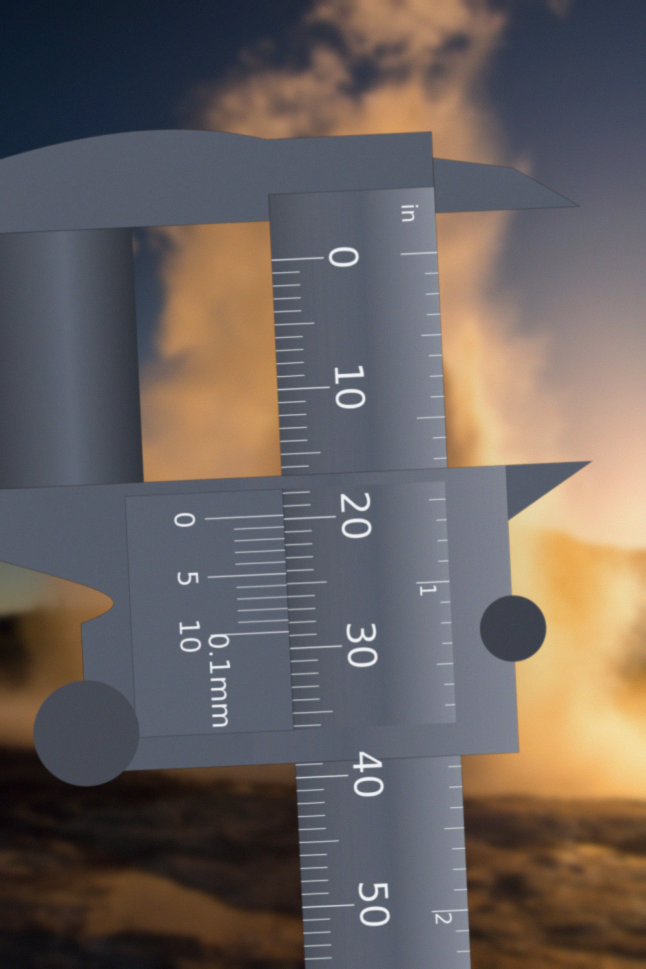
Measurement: 19.7 mm
